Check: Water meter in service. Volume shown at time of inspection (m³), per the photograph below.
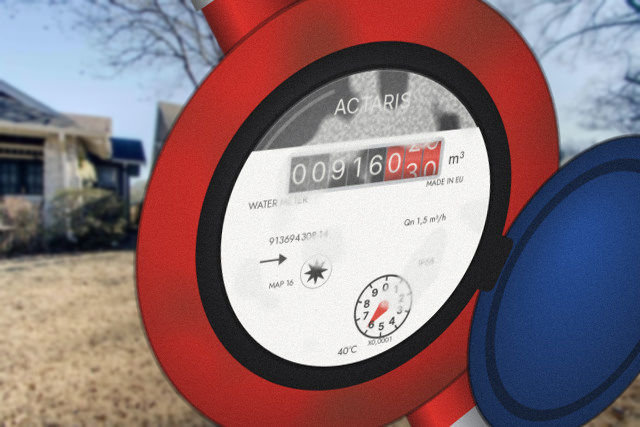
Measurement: 916.0296 m³
